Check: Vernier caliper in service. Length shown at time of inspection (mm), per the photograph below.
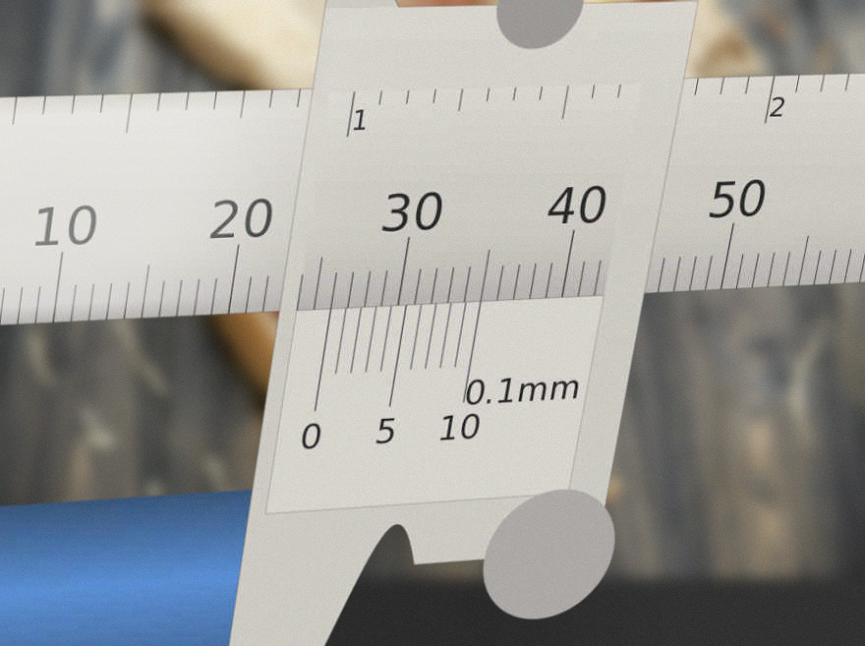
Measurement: 26.0 mm
